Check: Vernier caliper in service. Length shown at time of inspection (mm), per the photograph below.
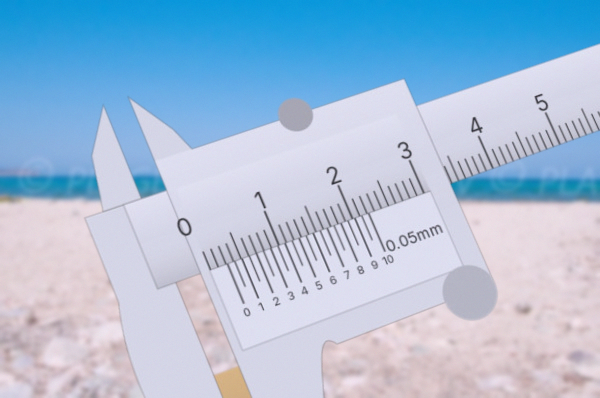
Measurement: 3.2 mm
